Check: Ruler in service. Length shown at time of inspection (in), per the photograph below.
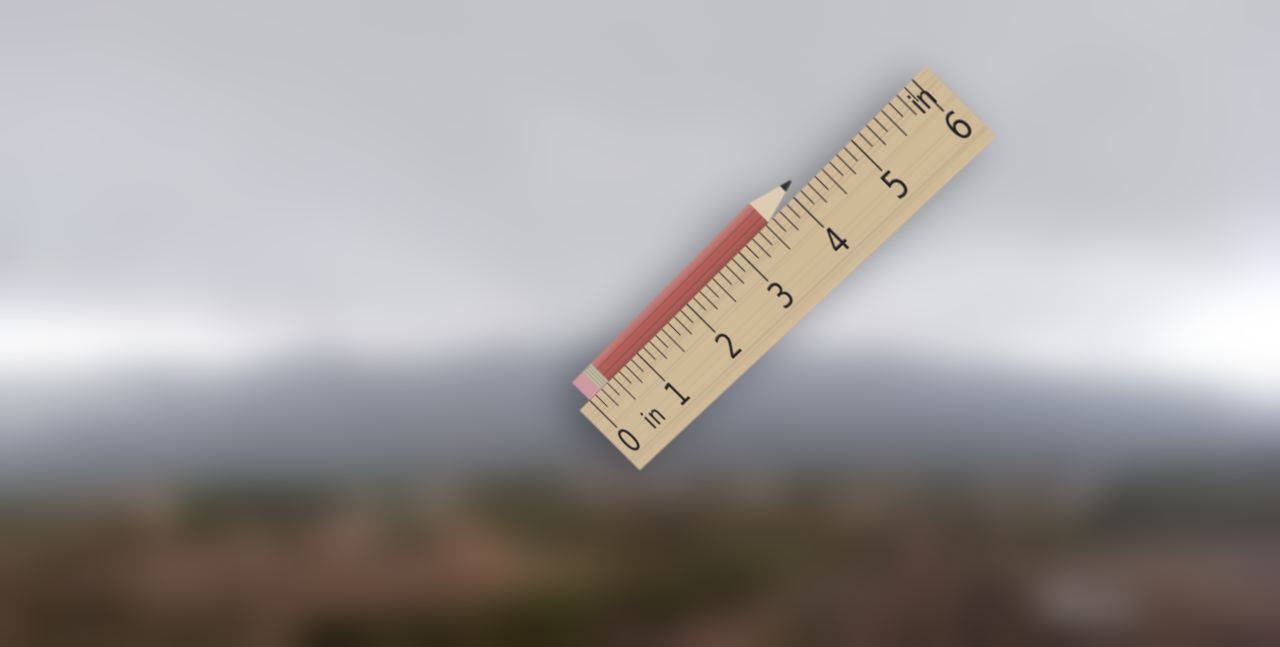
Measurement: 4.125 in
